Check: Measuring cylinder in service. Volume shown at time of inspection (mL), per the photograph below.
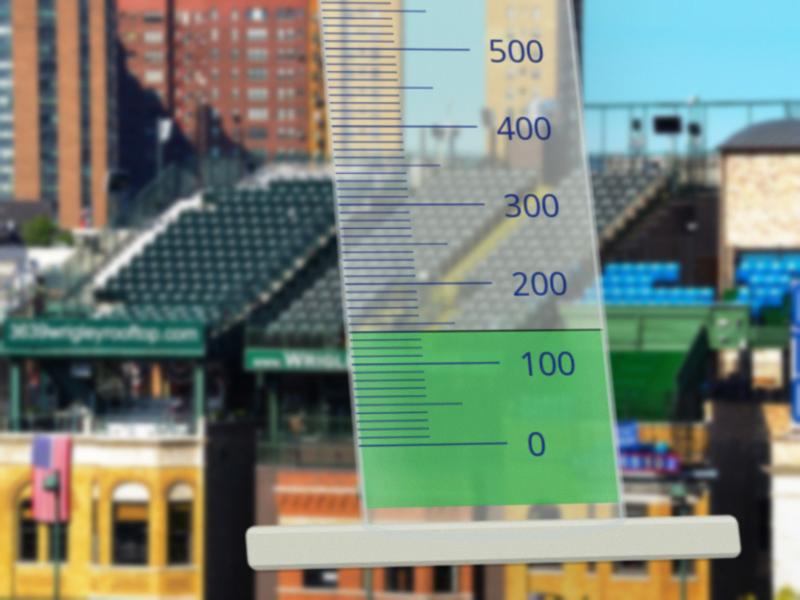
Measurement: 140 mL
